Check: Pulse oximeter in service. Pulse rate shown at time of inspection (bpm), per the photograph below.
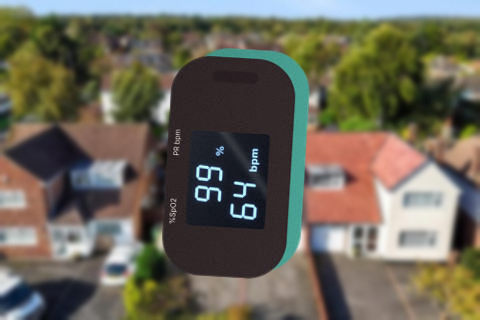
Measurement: 64 bpm
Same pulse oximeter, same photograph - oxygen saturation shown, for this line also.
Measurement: 99 %
